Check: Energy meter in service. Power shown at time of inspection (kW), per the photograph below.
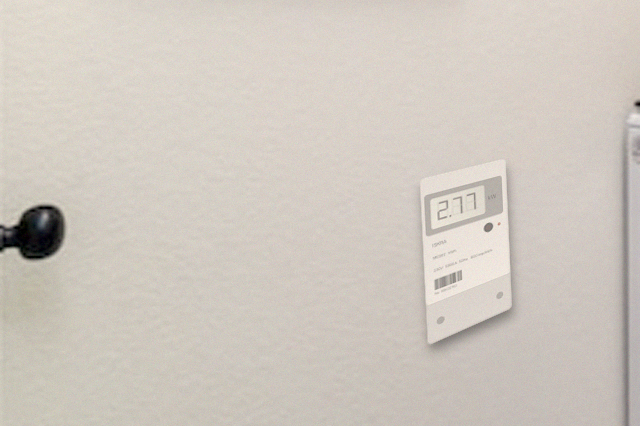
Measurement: 2.77 kW
